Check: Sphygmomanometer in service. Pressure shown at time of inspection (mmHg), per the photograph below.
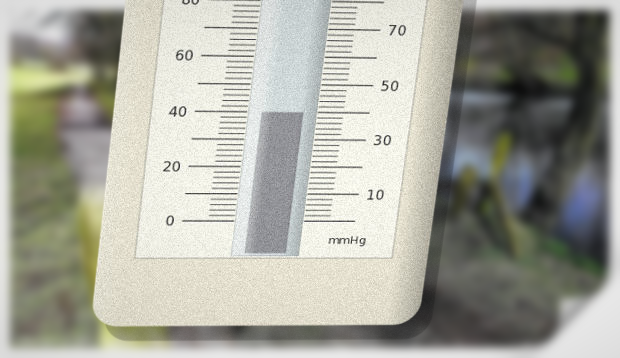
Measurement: 40 mmHg
